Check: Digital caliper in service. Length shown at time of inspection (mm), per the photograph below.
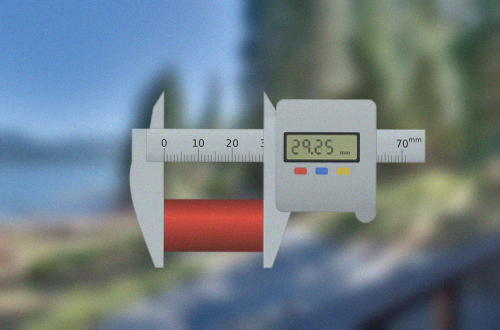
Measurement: 29.25 mm
